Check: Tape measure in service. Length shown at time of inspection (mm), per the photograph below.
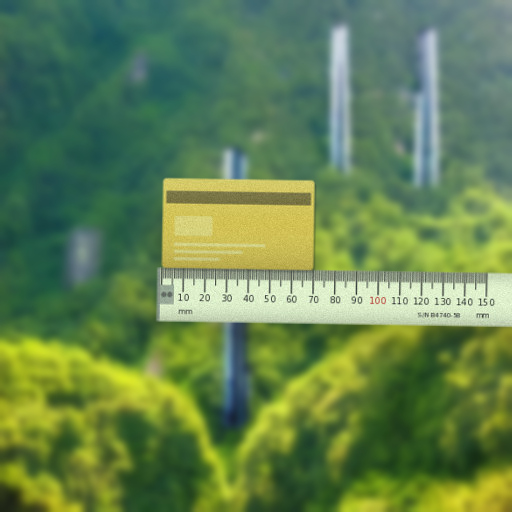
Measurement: 70 mm
